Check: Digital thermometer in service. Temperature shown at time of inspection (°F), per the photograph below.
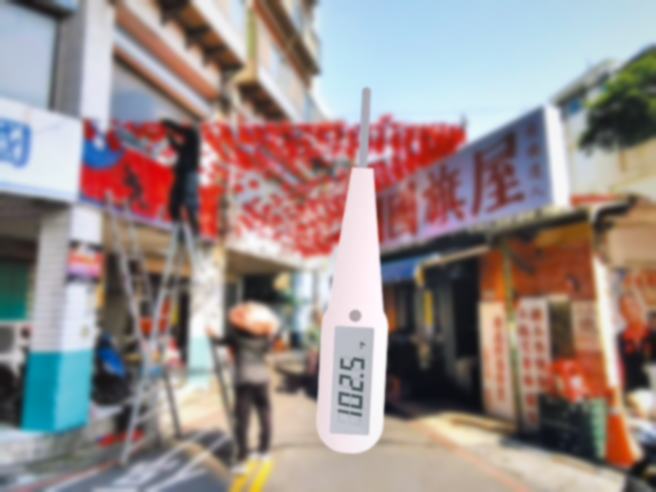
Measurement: 102.5 °F
